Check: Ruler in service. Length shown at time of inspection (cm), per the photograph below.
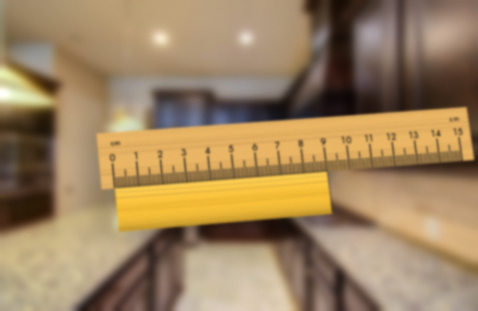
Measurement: 9 cm
